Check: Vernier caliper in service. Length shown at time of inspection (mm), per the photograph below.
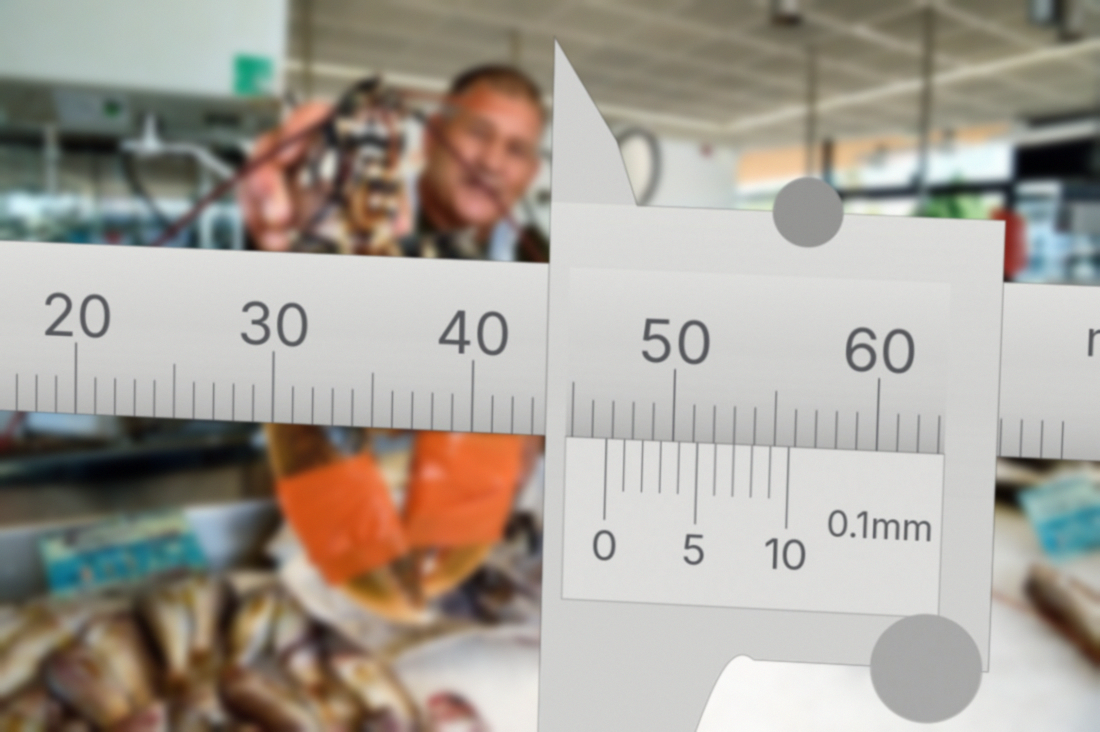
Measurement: 46.7 mm
